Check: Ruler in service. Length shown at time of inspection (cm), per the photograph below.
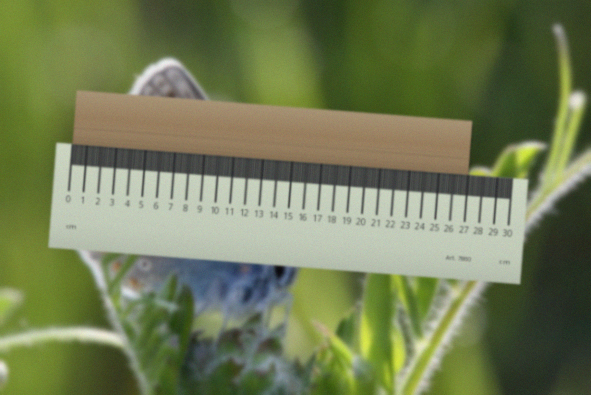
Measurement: 27 cm
